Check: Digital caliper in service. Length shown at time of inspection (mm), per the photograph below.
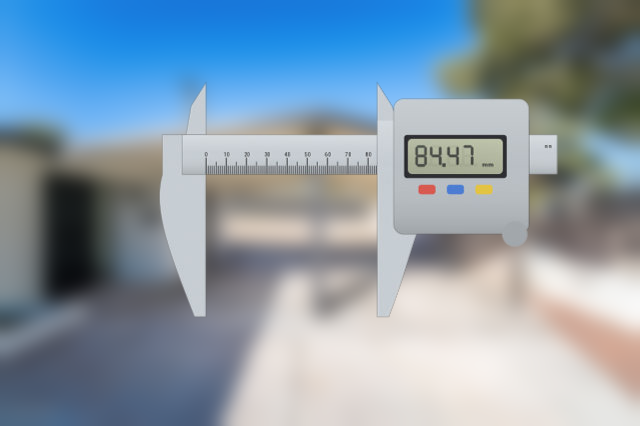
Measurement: 84.47 mm
